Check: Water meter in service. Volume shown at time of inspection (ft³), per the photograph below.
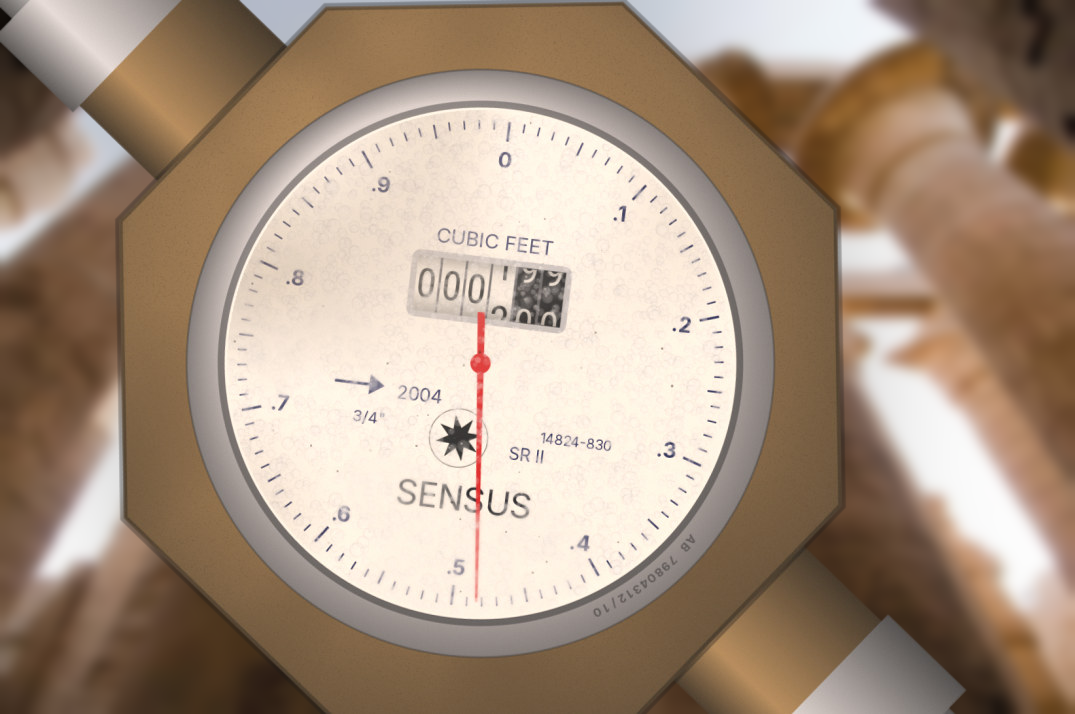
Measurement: 199.48 ft³
